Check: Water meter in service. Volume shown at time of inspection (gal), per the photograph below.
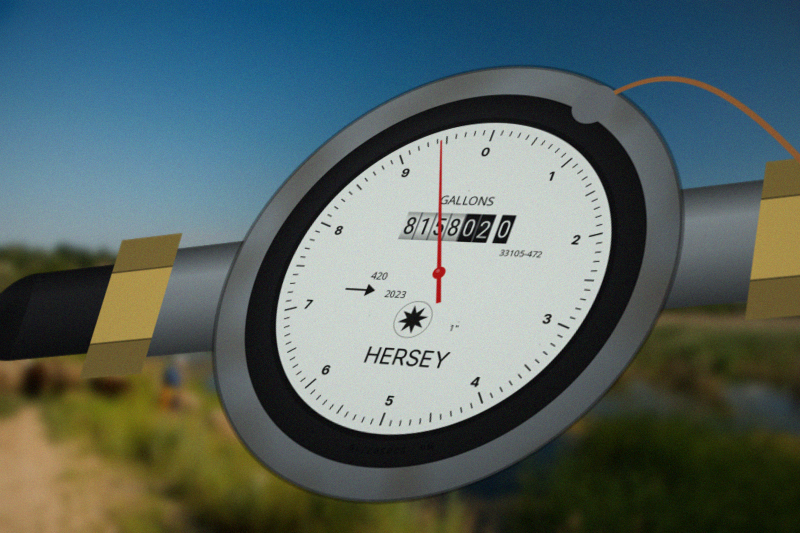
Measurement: 8158019.4 gal
